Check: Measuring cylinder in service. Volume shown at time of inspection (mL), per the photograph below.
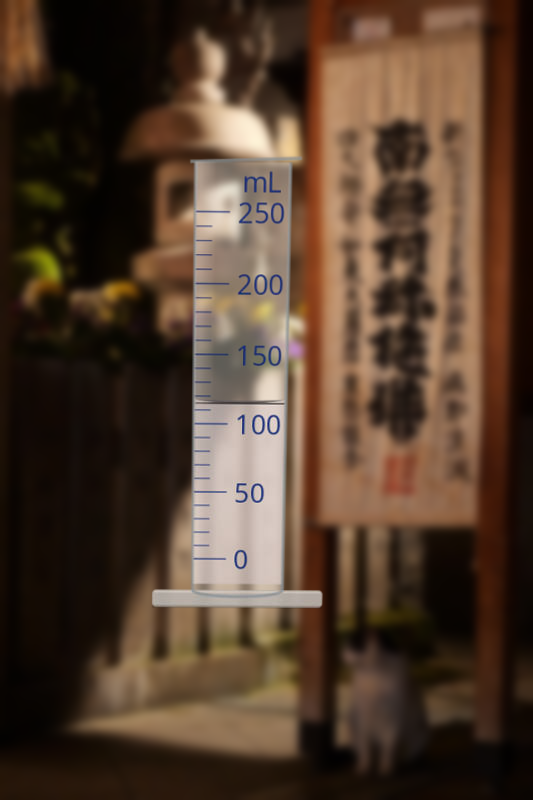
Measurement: 115 mL
